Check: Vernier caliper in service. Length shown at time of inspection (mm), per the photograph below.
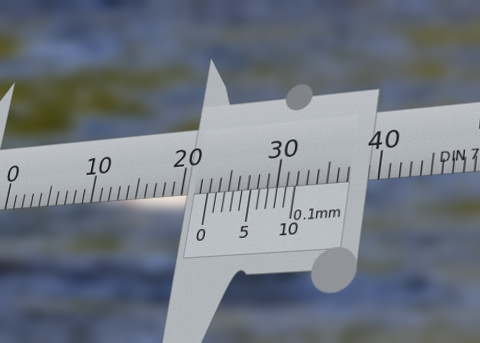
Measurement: 22.8 mm
